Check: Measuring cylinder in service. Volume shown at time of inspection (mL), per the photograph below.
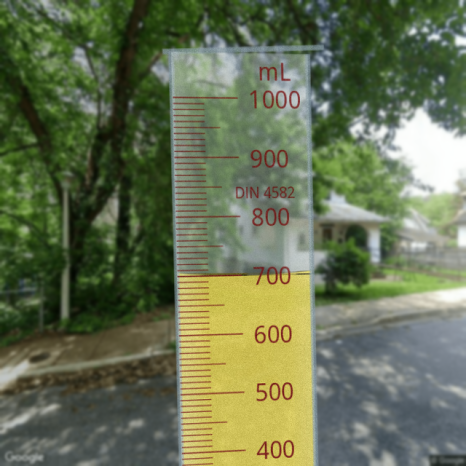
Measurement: 700 mL
